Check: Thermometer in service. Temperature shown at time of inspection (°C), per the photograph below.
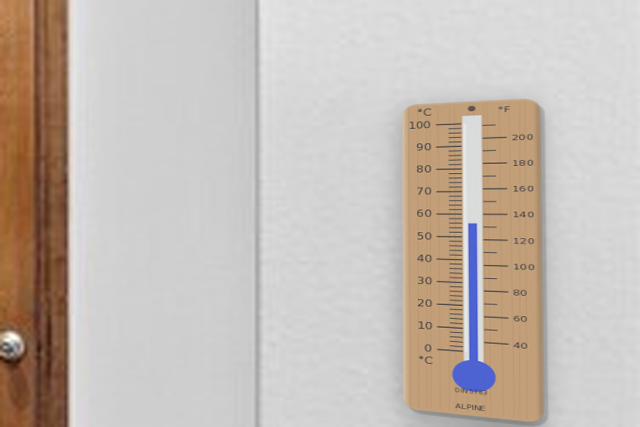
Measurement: 56 °C
